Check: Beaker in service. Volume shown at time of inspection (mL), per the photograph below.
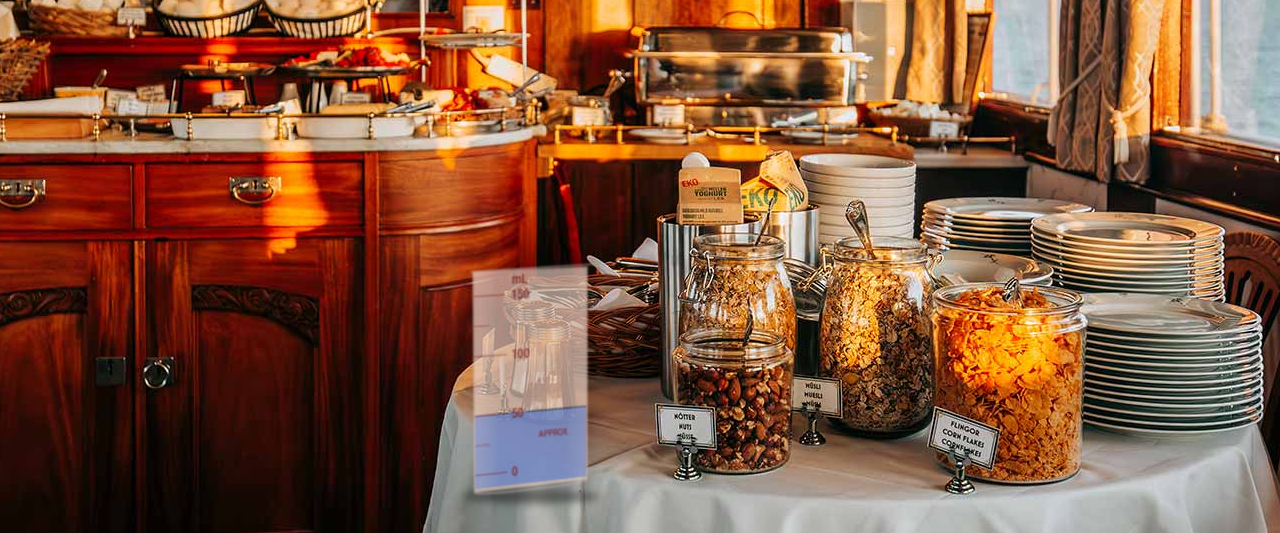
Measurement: 50 mL
